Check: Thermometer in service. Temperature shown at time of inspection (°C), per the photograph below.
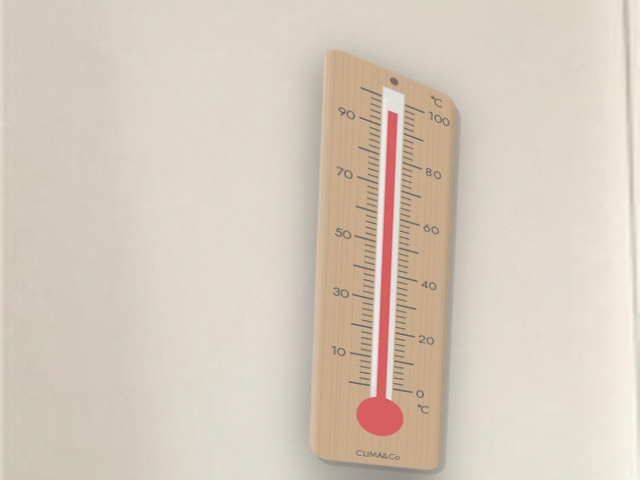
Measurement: 96 °C
